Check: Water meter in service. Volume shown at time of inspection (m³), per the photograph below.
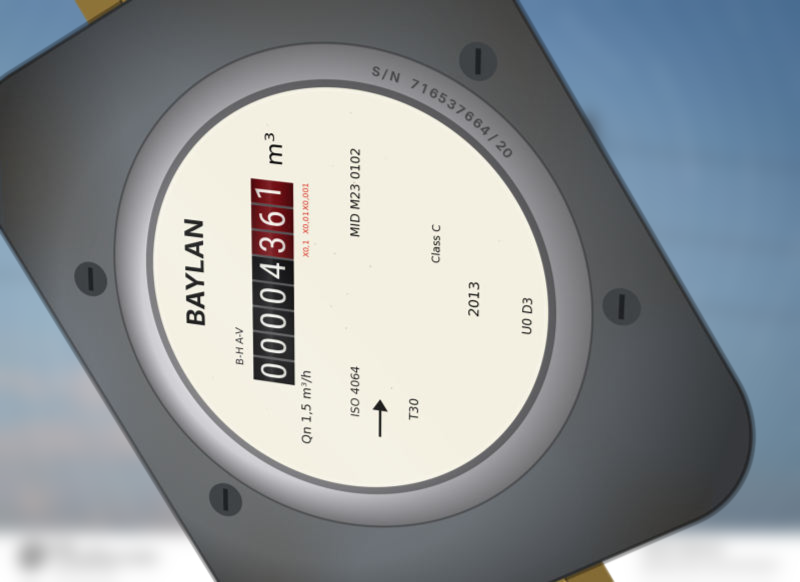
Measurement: 4.361 m³
